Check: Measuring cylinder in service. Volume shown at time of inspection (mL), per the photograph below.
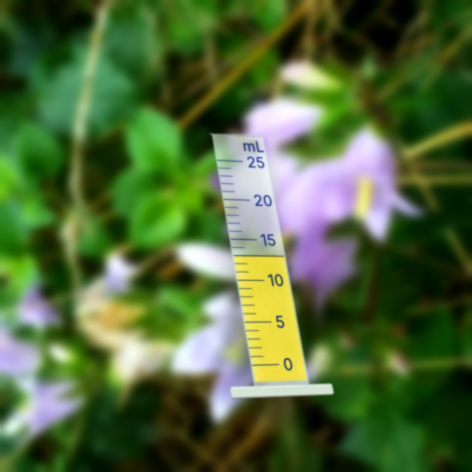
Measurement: 13 mL
